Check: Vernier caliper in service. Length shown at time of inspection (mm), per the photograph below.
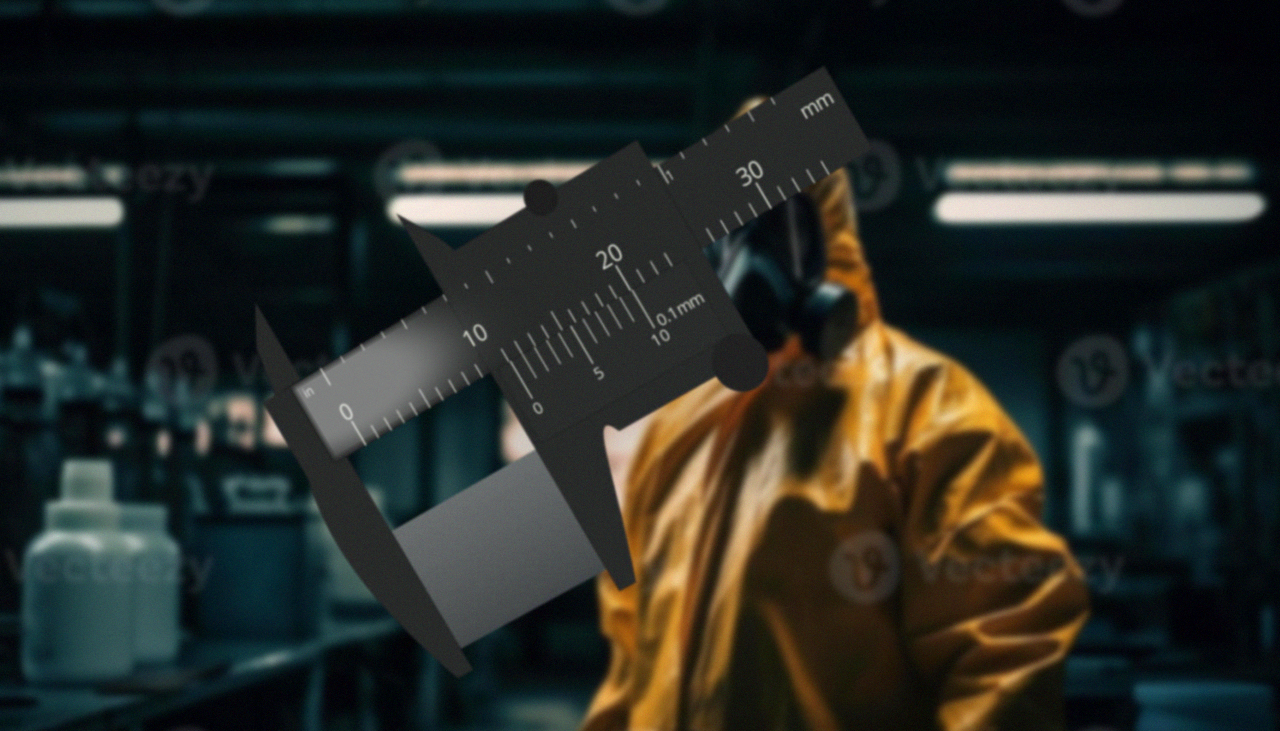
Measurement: 11.1 mm
